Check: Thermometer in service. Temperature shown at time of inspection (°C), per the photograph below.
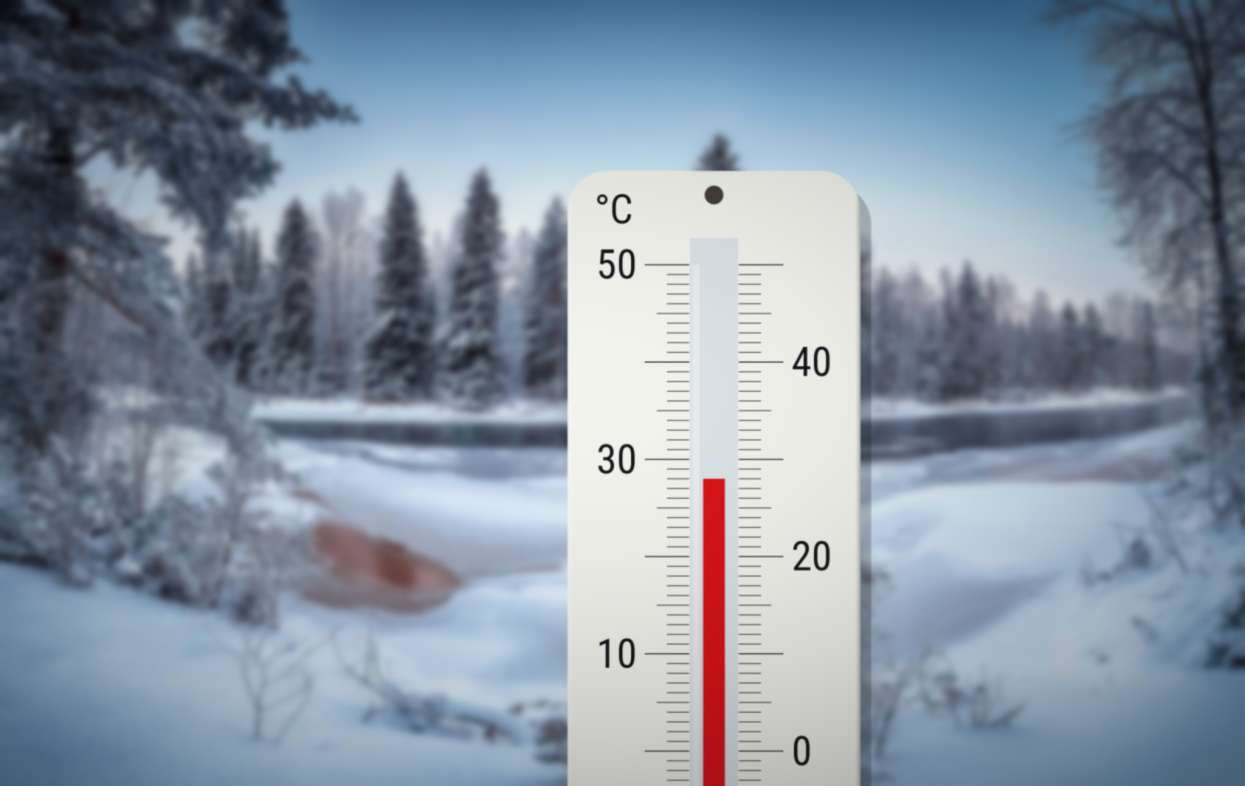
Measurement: 28 °C
